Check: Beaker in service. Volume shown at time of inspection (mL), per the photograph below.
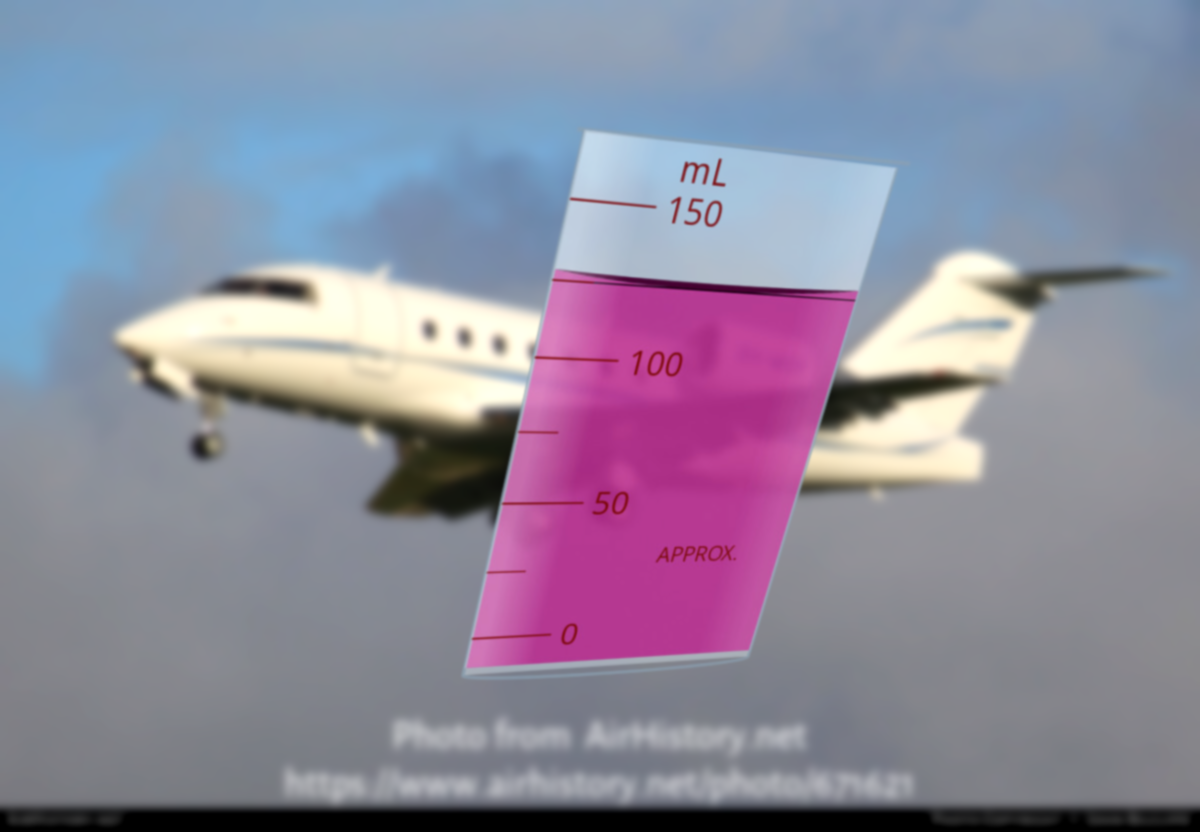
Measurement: 125 mL
